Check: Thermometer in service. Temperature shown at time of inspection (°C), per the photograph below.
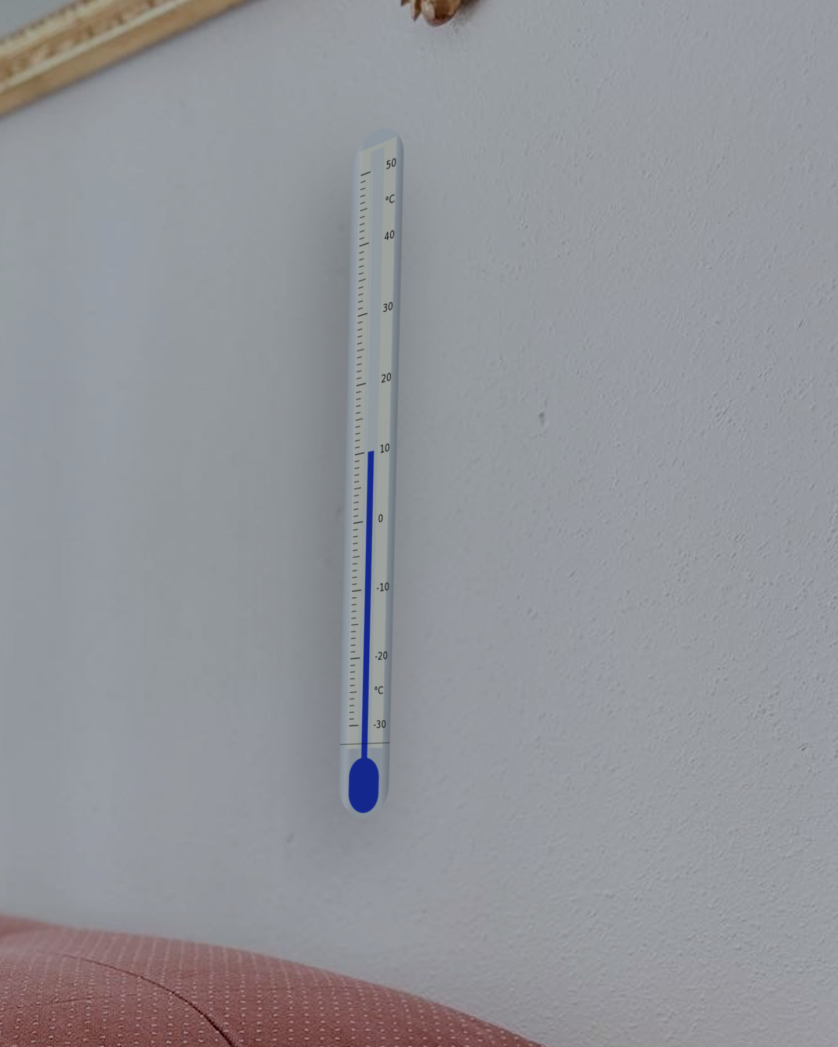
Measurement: 10 °C
